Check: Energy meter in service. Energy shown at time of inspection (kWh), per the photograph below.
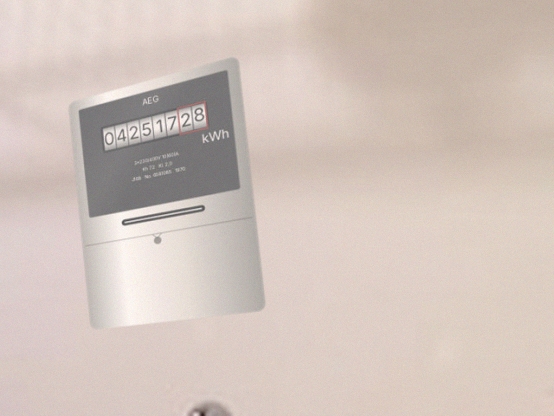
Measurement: 42517.28 kWh
